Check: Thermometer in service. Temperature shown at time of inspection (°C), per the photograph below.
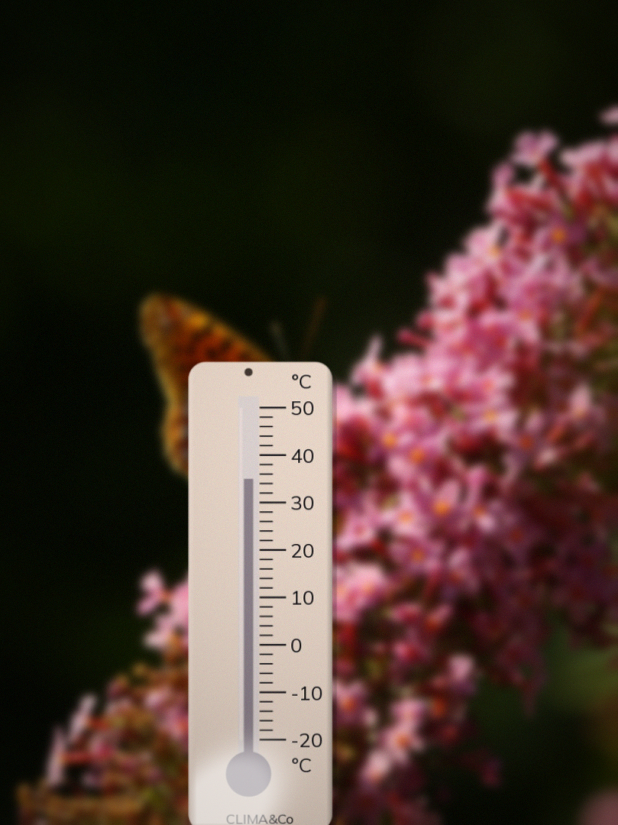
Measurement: 35 °C
